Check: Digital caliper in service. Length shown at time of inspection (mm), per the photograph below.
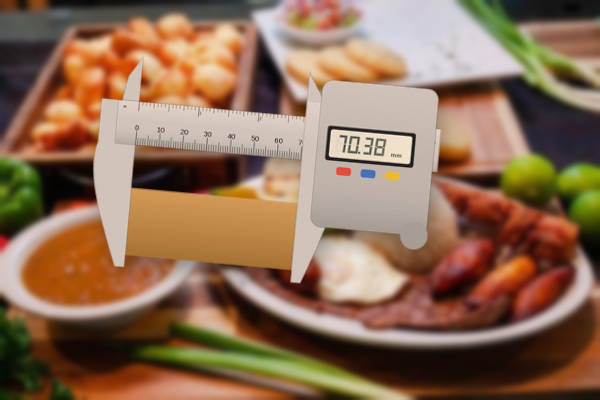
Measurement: 70.38 mm
